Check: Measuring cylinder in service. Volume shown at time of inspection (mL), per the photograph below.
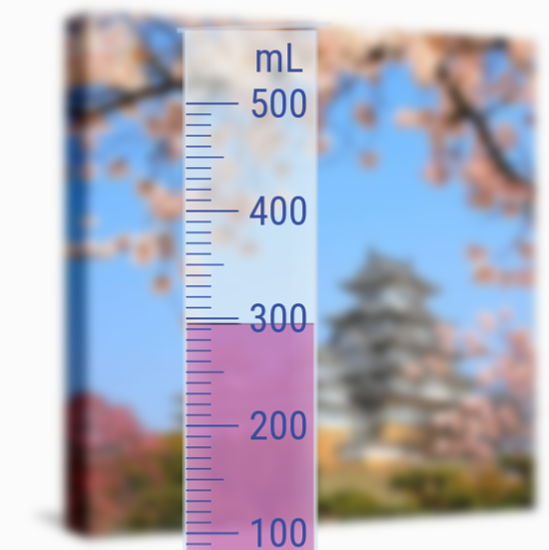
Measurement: 295 mL
